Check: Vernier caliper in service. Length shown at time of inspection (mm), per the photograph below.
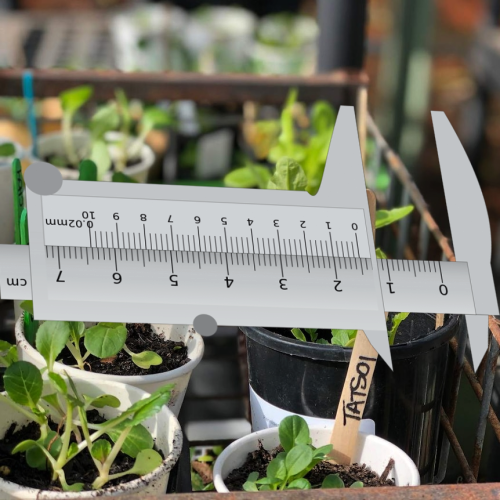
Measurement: 15.2 mm
